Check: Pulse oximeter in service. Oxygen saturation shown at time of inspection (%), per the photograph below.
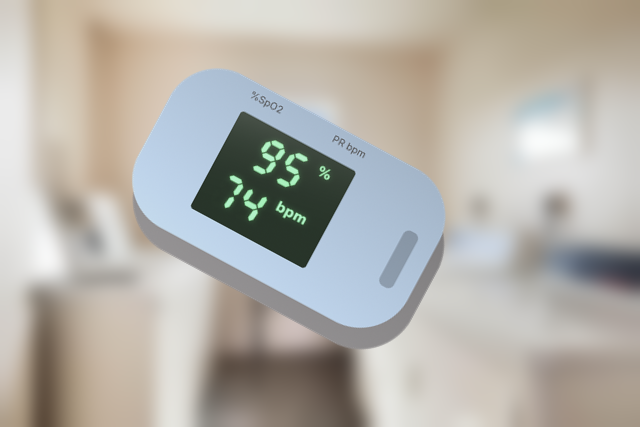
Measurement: 95 %
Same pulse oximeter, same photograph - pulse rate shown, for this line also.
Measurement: 74 bpm
